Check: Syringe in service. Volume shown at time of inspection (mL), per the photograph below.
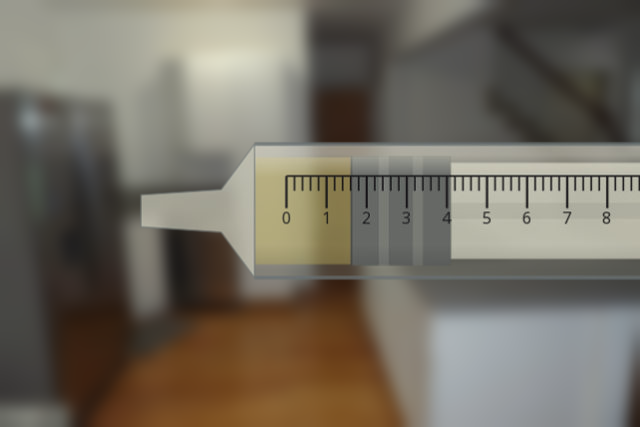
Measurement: 1.6 mL
